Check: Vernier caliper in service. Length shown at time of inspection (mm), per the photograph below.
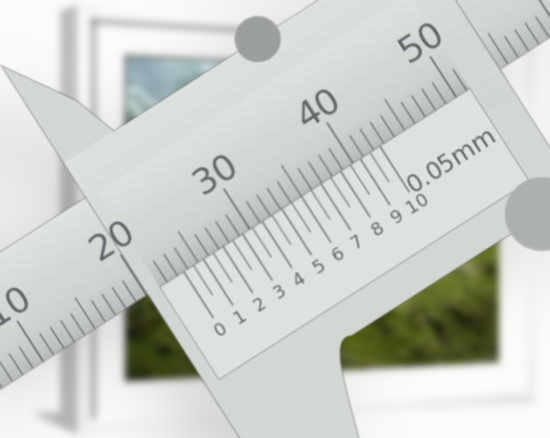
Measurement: 23.6 mm
